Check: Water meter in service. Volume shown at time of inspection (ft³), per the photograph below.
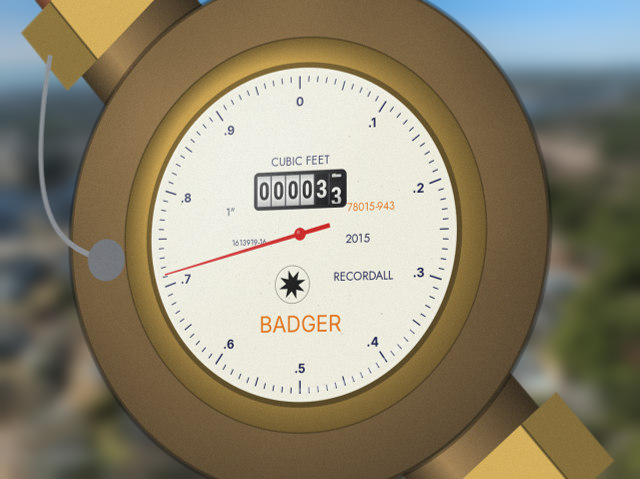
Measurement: 32.71 ft³
